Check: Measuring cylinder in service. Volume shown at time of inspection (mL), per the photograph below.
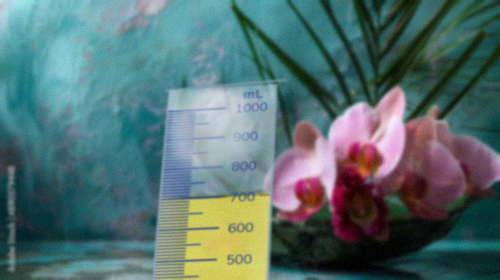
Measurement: 700 mL
